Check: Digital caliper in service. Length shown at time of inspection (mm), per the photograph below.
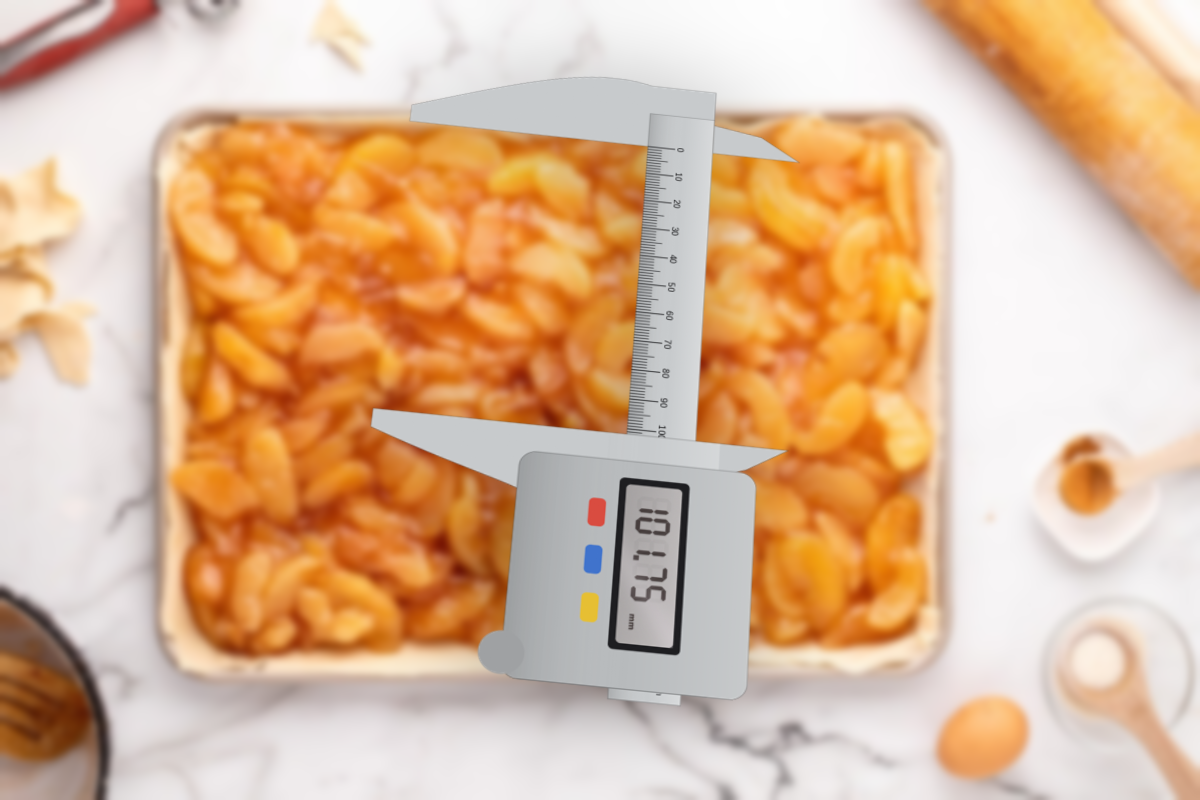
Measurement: 101.75 mm
